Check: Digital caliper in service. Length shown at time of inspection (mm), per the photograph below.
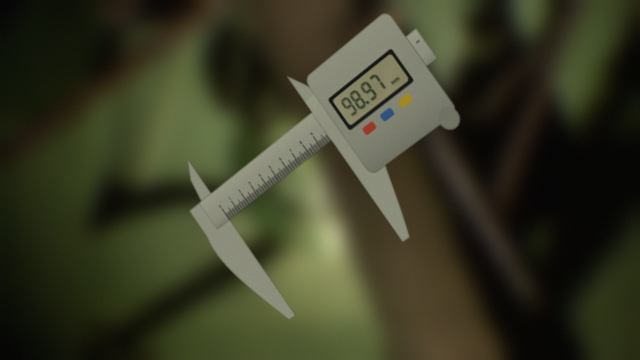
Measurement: 98.97 mm
